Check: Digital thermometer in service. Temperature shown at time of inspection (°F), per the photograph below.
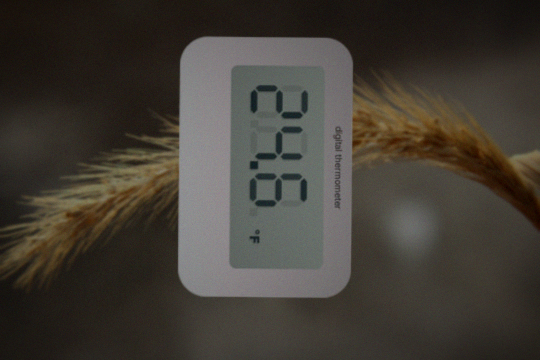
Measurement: 24.6 °F
